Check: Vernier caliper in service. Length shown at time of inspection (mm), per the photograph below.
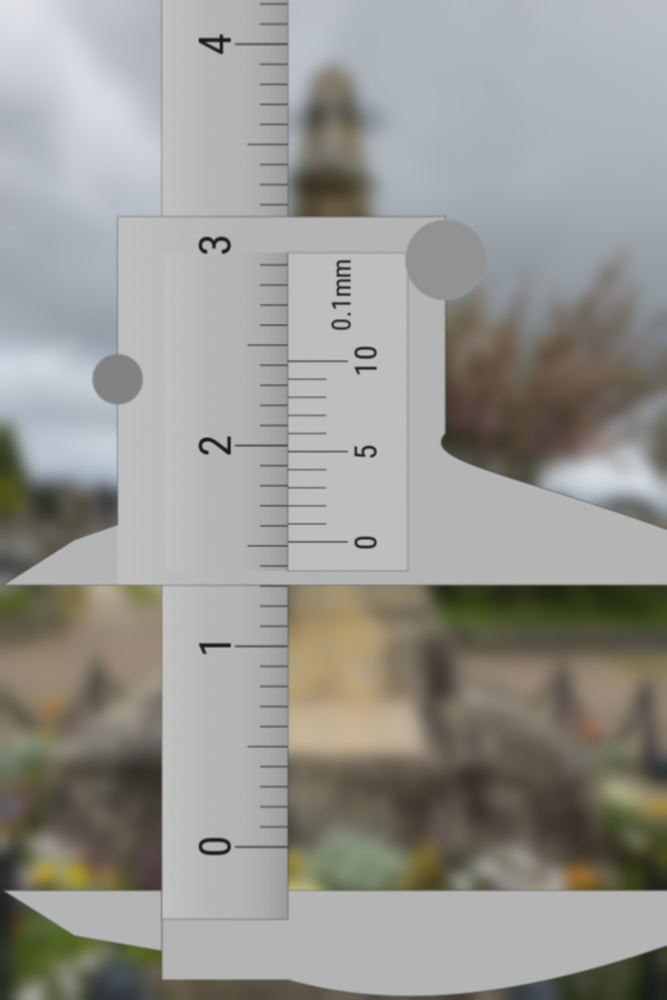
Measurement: 15.2 mm
